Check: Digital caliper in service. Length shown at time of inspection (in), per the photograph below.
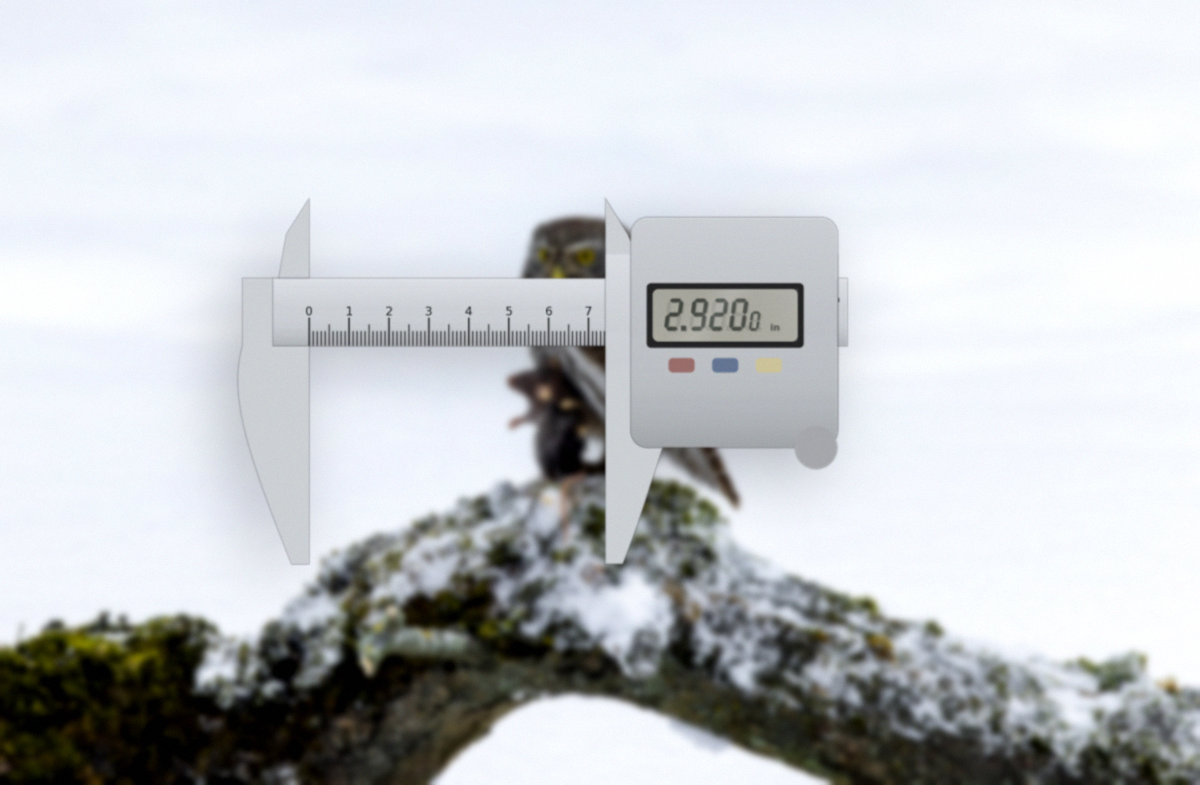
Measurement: 2.9200 in
